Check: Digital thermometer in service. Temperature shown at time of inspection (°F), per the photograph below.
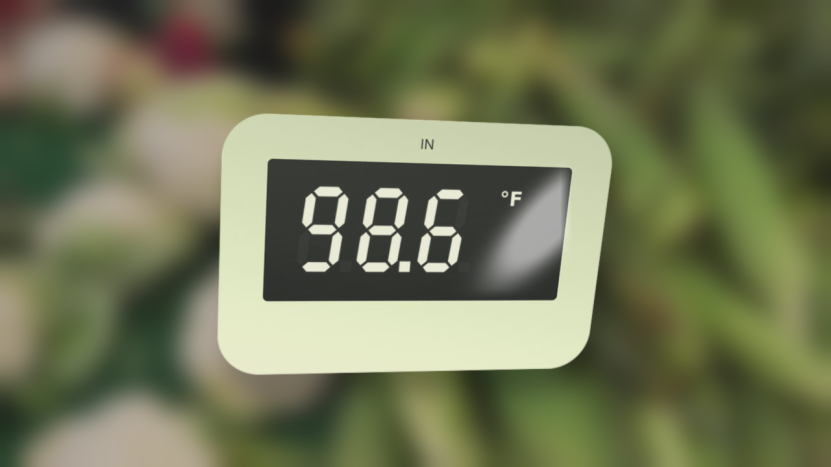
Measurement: 98.6 °F
